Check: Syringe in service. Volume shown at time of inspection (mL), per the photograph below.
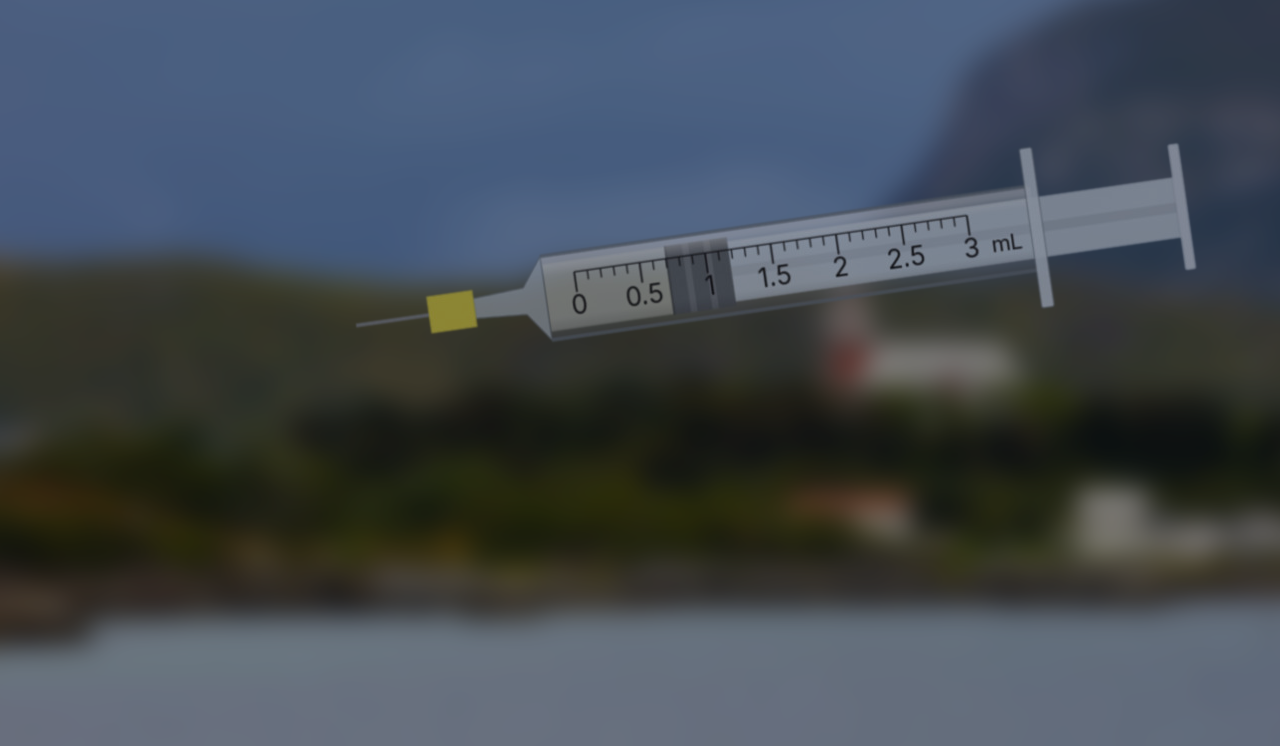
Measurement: 0.7 mL
